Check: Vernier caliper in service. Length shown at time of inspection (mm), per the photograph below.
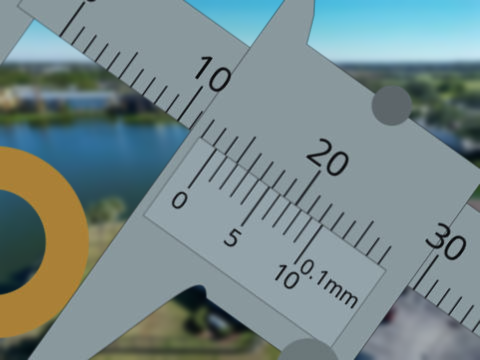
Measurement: 13.3 mm
